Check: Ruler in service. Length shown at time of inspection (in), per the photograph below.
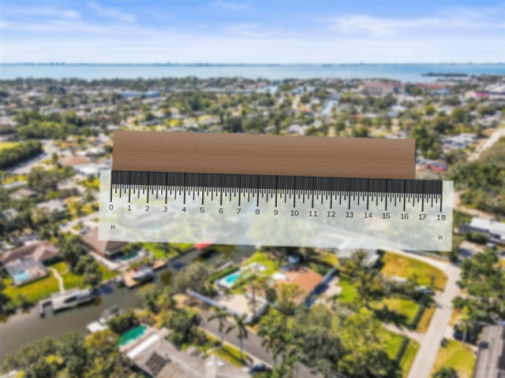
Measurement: 16.5 in
